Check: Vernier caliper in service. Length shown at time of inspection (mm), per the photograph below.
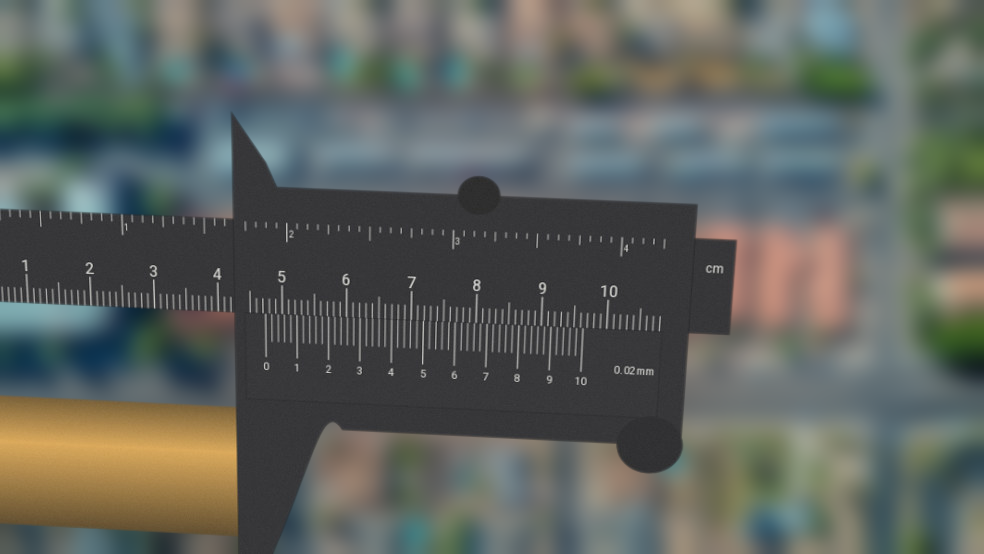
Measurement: 47.4 mm
